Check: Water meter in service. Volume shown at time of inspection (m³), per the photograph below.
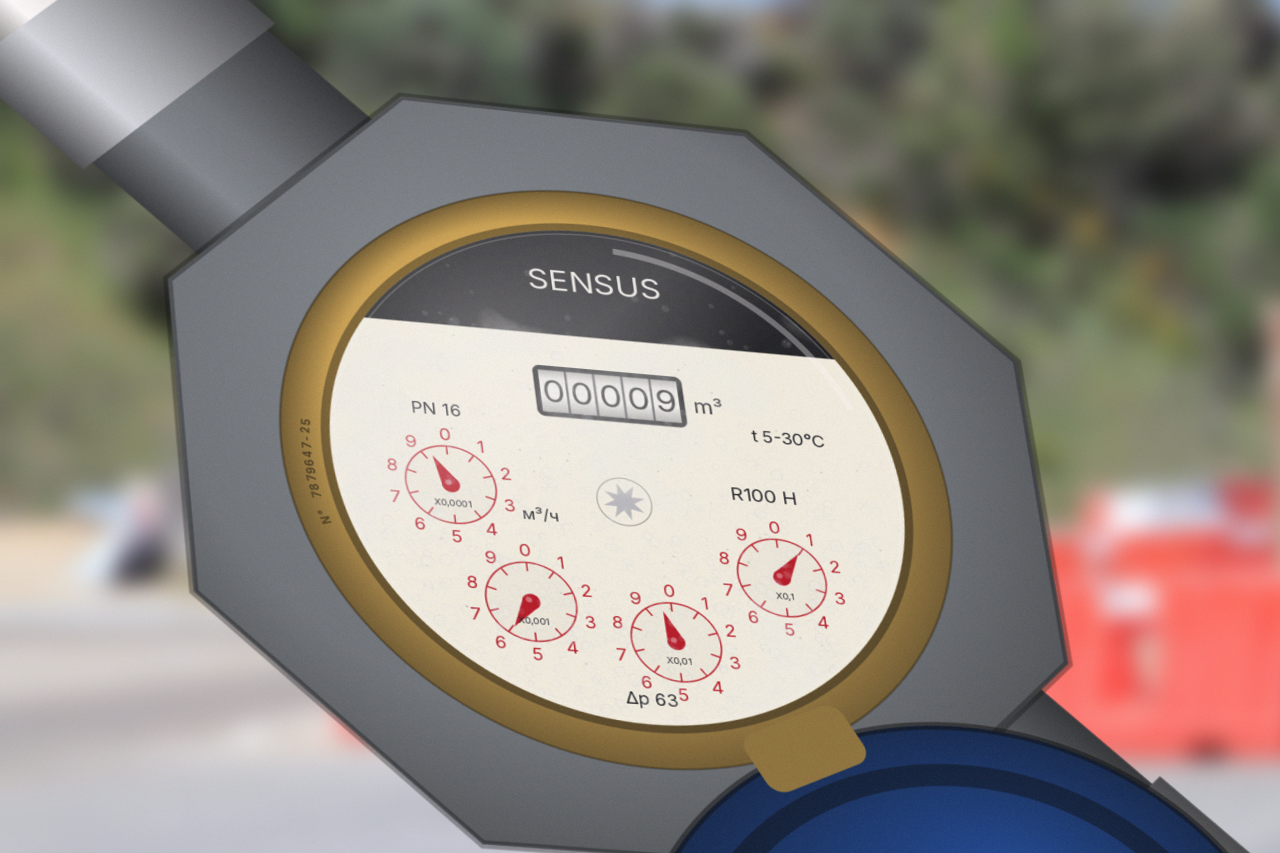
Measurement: 9.0959 m³
